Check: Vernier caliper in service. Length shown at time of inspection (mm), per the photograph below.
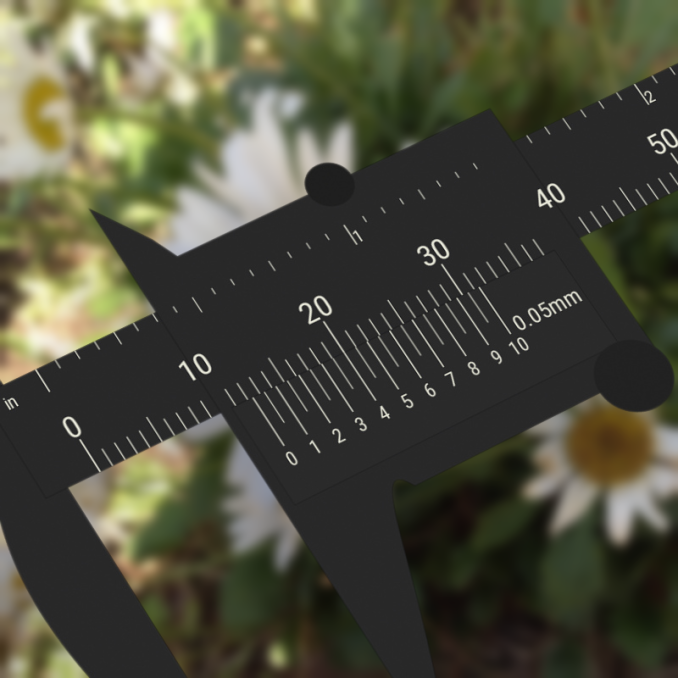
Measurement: 12.4 mm
